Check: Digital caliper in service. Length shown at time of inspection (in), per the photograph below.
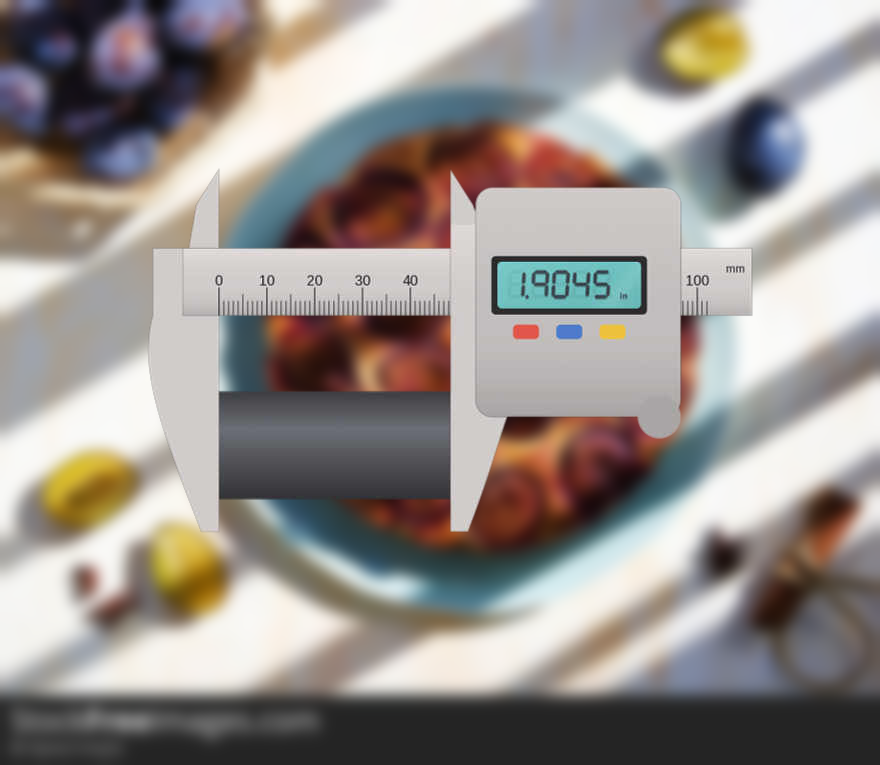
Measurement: 1.9045 in
